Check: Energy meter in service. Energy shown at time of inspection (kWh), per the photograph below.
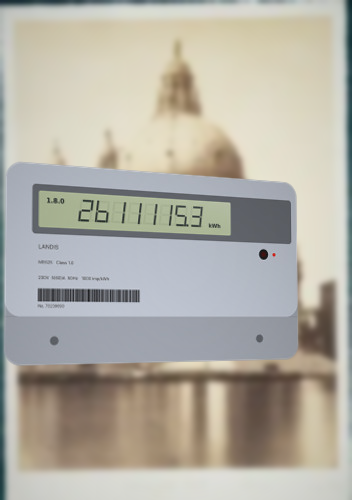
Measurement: 2611115.3 kWh
